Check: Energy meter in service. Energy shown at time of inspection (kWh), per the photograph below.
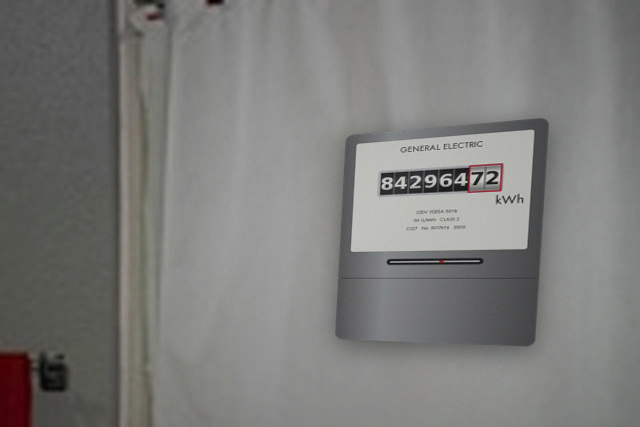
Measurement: 842964.72 kWh
